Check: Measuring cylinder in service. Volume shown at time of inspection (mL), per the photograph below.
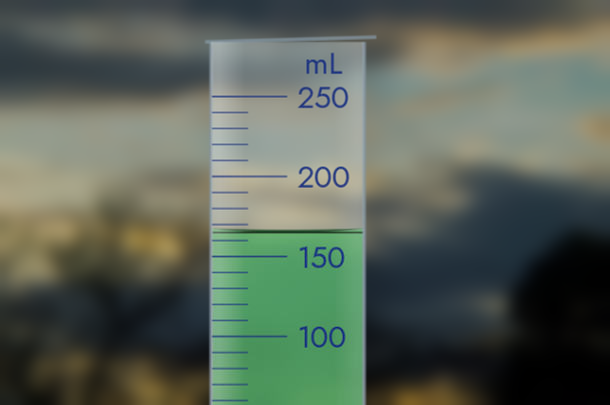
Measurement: 165 mL
